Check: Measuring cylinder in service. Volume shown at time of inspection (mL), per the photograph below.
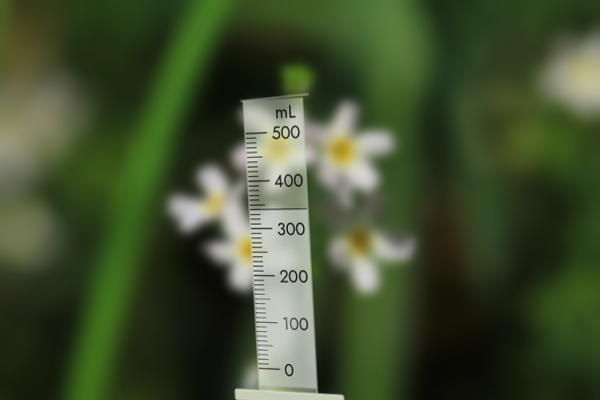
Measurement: 340 mL
